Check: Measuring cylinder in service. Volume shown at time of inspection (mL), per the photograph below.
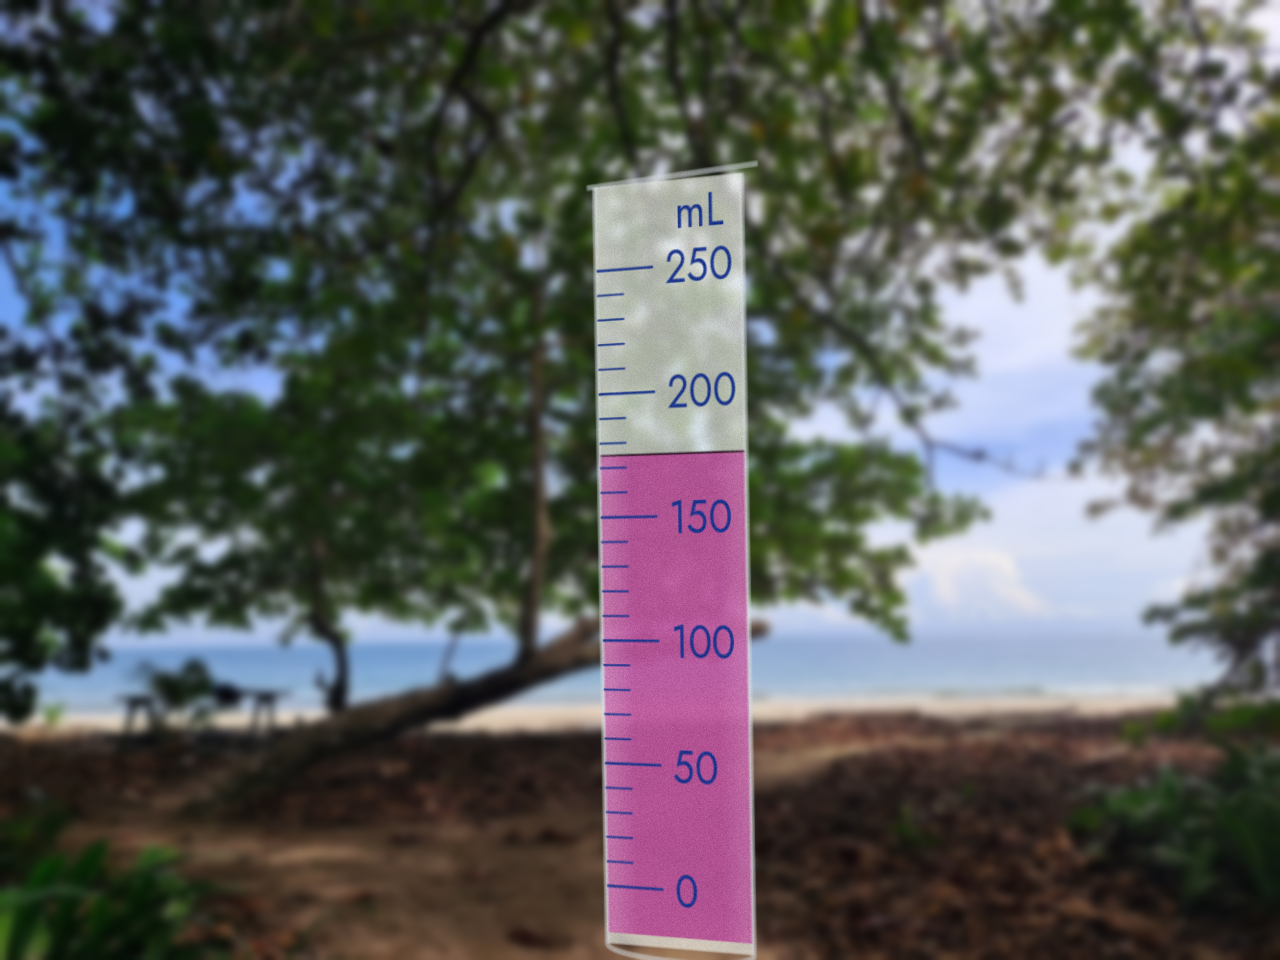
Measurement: 175 mL
